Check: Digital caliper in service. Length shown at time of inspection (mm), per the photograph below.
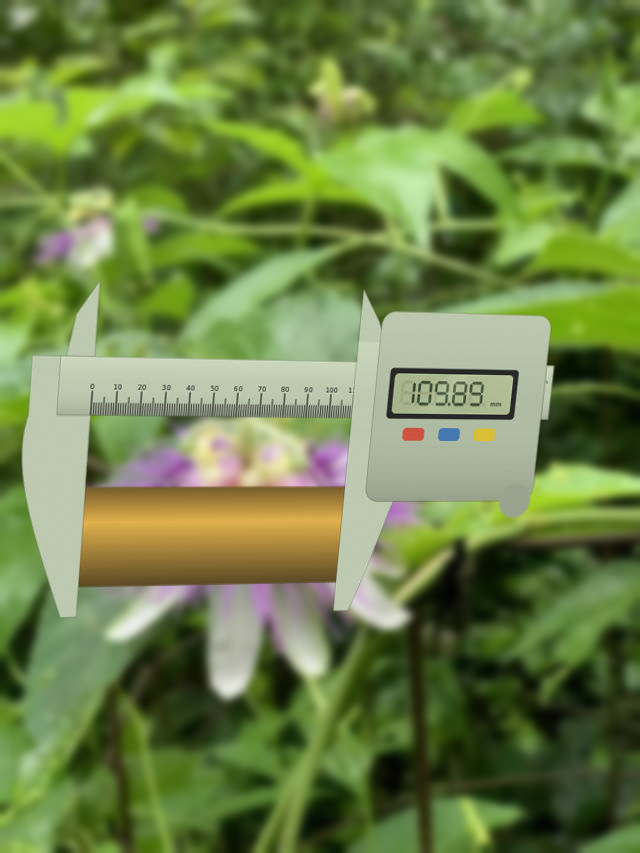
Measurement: 109.89 mm
